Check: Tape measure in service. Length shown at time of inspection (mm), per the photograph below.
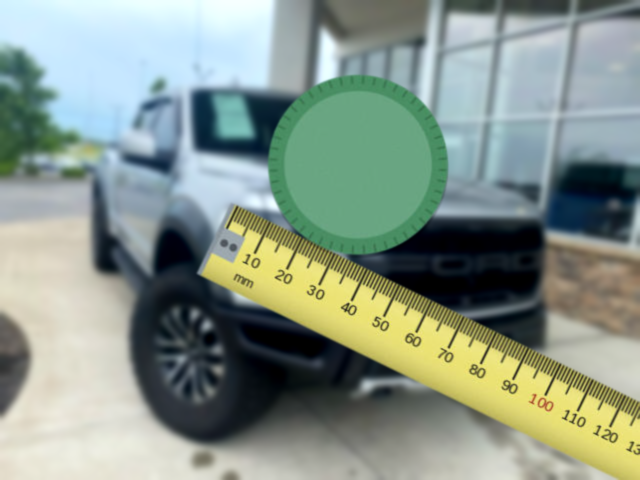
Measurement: 50 mm
